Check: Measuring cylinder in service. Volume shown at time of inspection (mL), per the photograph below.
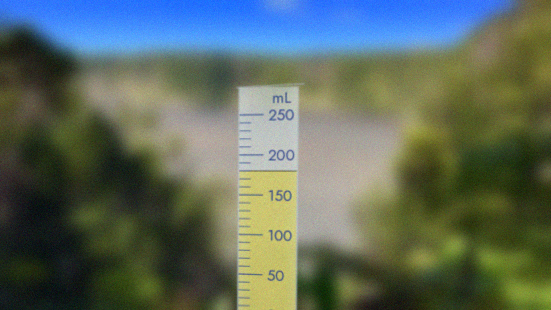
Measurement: 180 mL
